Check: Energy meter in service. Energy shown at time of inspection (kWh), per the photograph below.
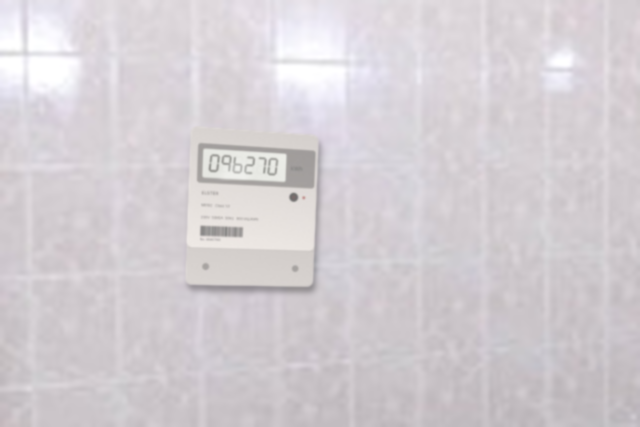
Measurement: 96270 kWh
